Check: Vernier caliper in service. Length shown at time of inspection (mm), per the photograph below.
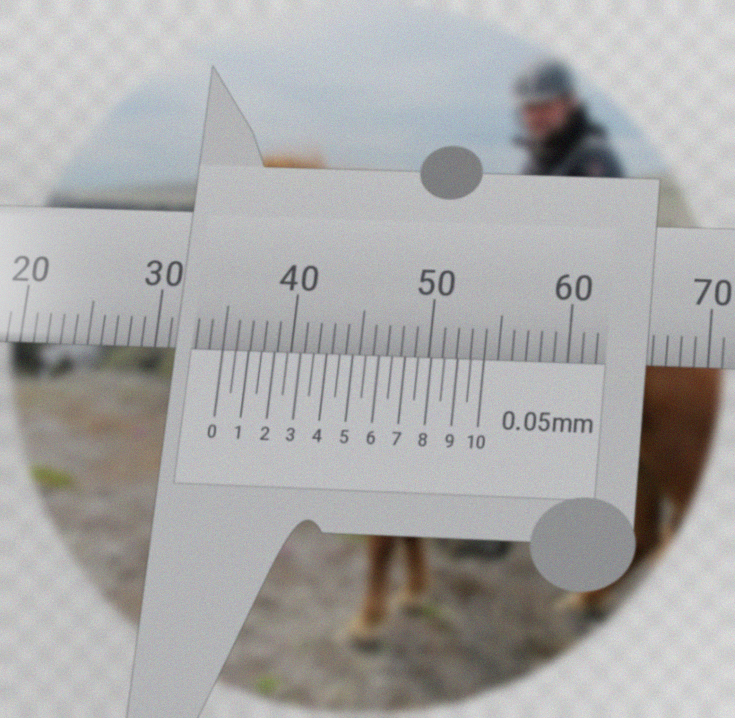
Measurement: 35.0 mm
